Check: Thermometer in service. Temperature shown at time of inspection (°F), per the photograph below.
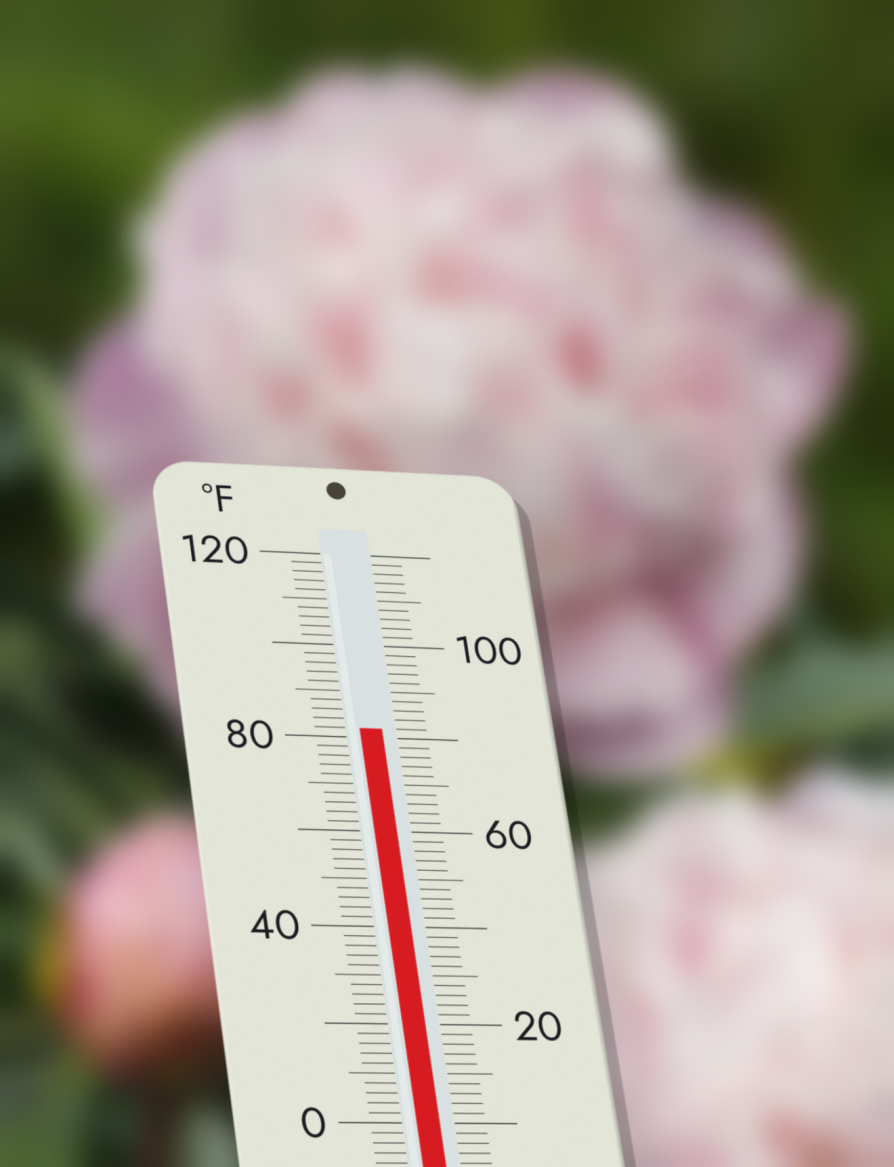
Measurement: 82 °F
